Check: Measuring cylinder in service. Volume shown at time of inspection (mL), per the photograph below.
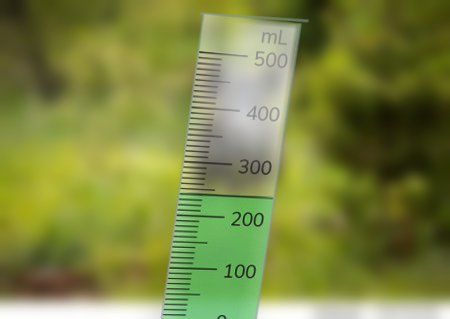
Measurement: 240 mL
